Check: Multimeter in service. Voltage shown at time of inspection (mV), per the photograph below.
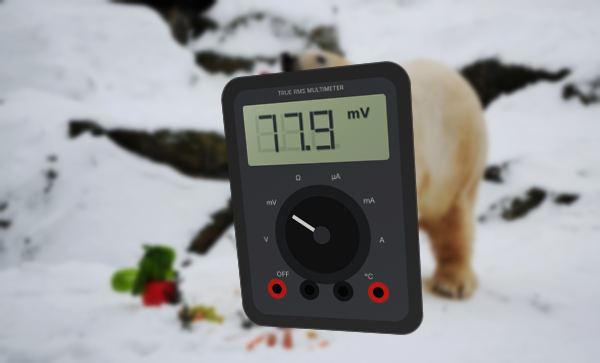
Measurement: 77.9 mV
